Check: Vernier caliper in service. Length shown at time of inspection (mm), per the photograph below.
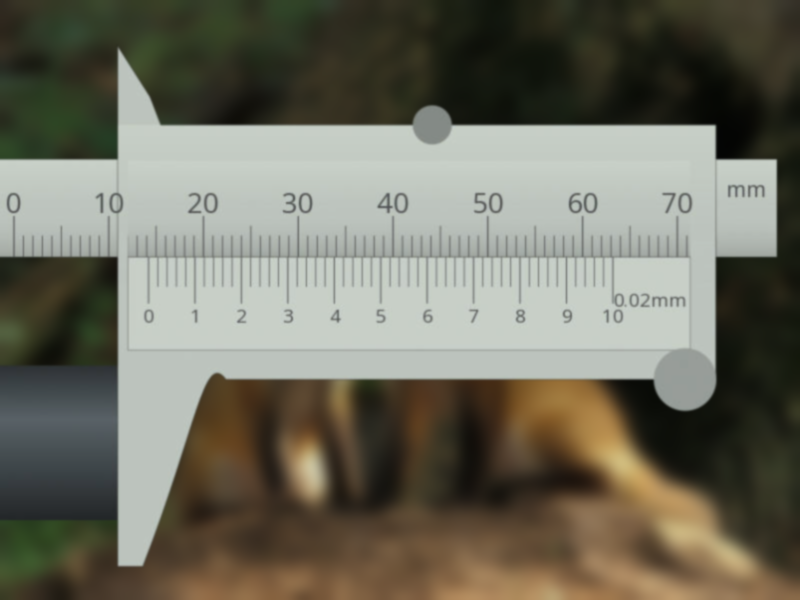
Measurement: 14.2 mm
